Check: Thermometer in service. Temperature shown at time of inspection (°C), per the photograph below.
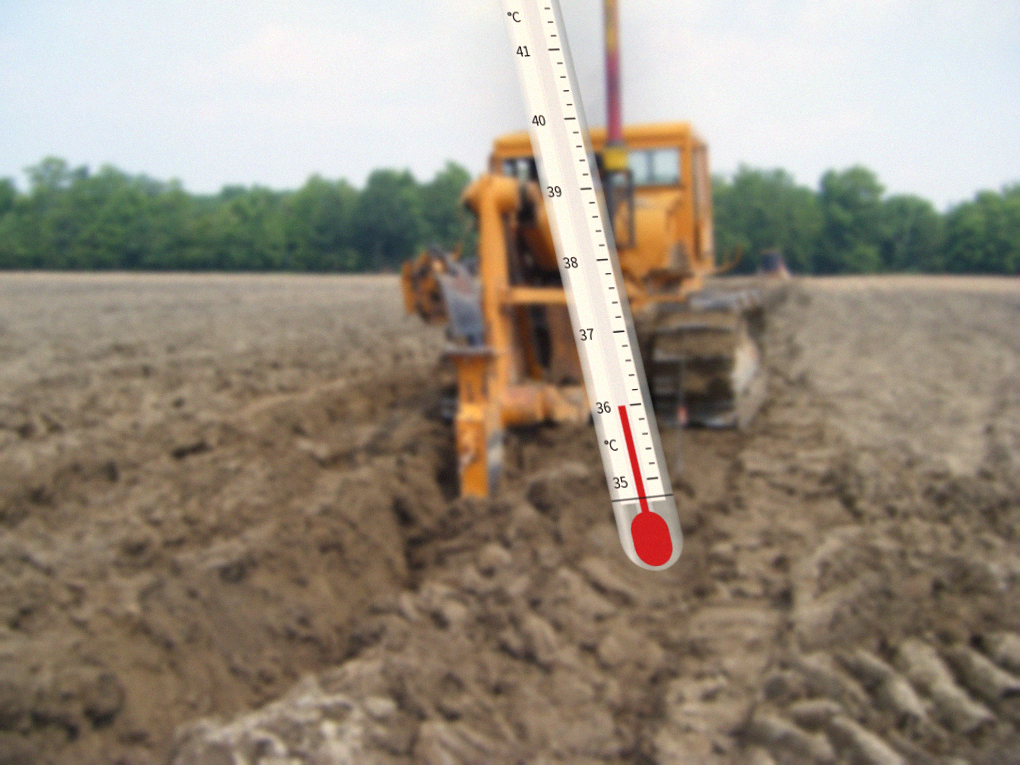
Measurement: 36 °C
